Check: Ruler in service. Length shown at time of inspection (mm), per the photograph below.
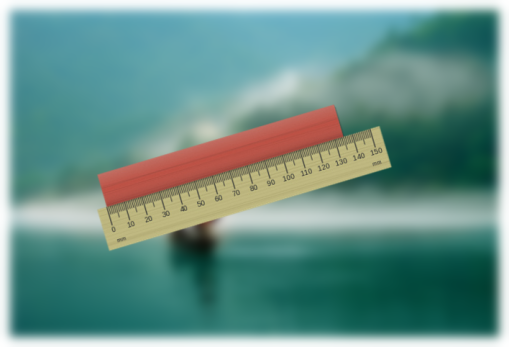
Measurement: 135 mm
